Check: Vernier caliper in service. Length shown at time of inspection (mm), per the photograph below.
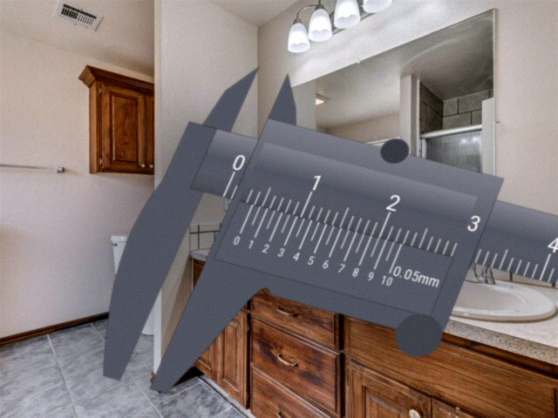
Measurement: 3.8 mm
